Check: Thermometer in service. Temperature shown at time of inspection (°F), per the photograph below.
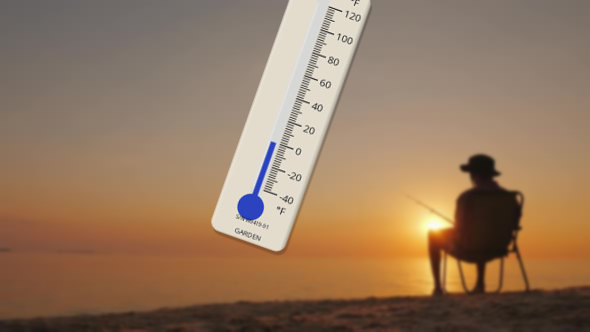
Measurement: 0 °F
